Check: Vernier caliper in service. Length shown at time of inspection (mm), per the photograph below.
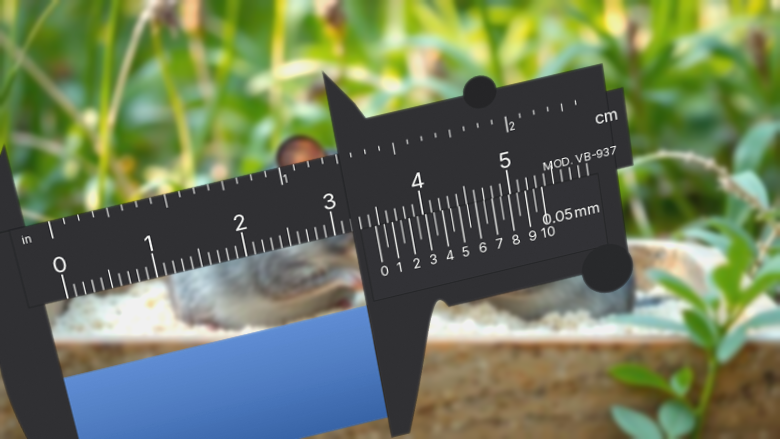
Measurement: 34.6 mm
